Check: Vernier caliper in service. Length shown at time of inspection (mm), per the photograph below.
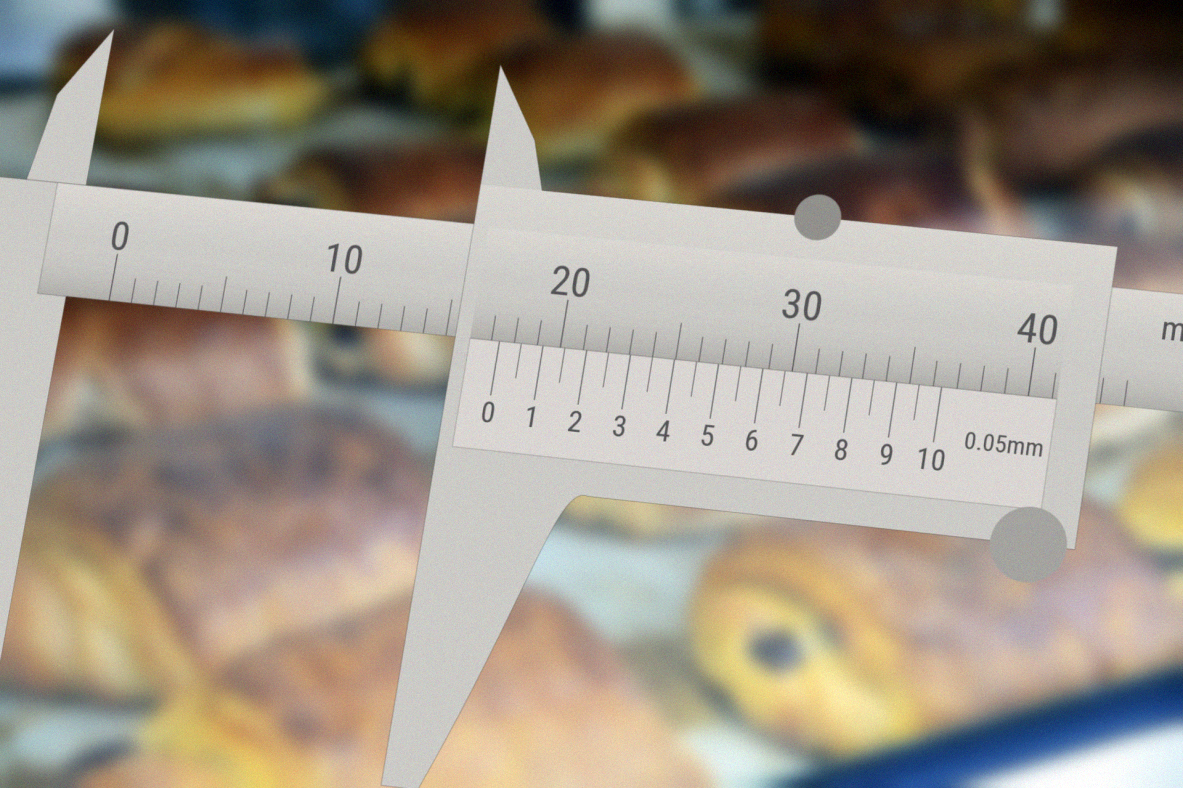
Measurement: 17.35 mm
